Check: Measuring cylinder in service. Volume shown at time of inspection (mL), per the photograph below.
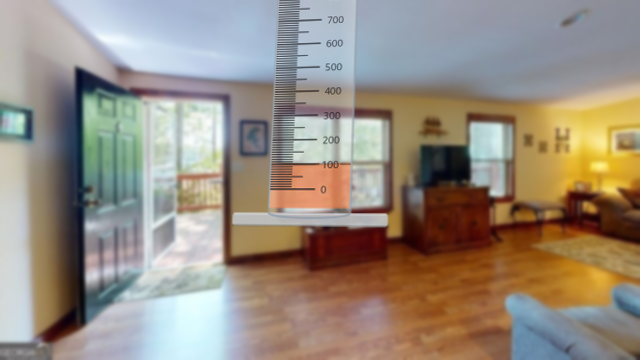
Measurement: 100 mL
